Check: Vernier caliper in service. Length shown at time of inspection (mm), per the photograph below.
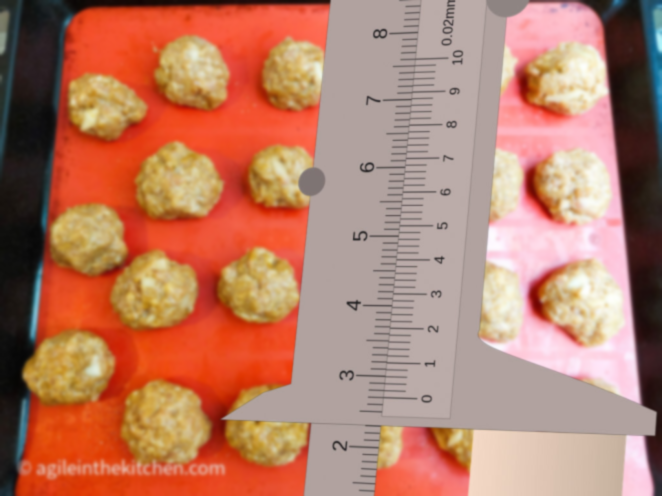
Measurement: 27.0 mm
